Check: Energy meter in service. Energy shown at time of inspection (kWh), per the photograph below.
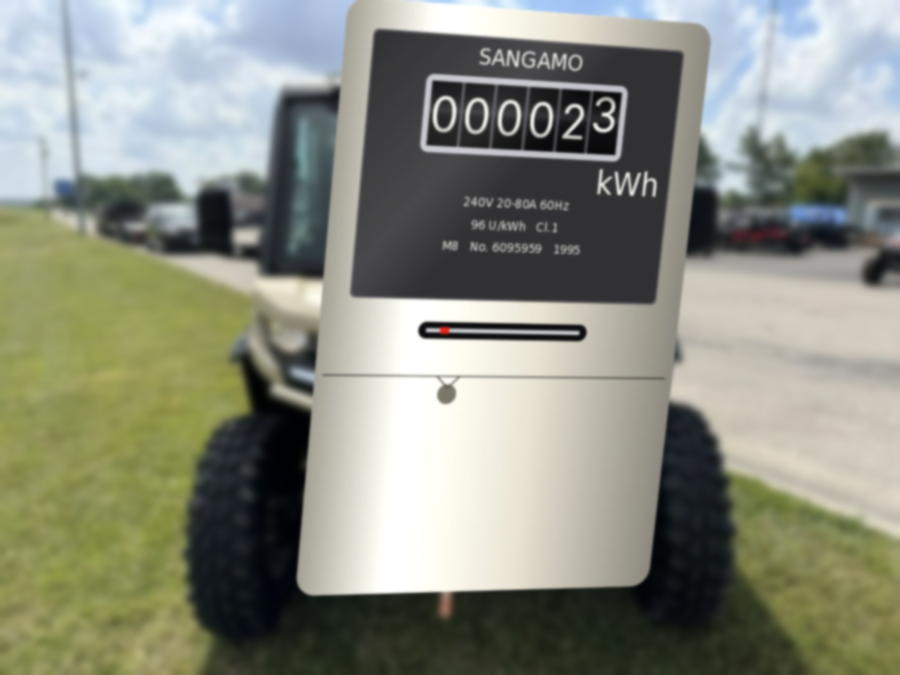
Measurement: 23 kWh
